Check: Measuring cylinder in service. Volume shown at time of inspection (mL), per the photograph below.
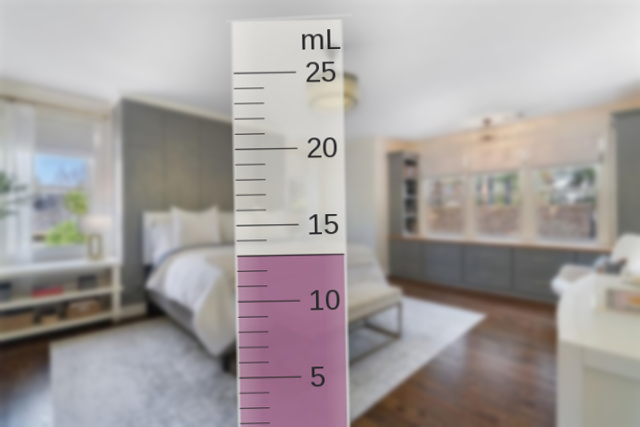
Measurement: 13 mL
